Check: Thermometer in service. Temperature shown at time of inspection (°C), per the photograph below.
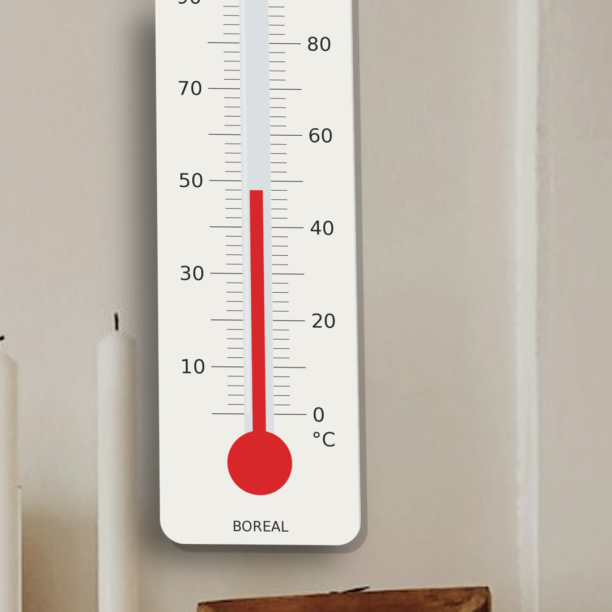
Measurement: 48 °C
